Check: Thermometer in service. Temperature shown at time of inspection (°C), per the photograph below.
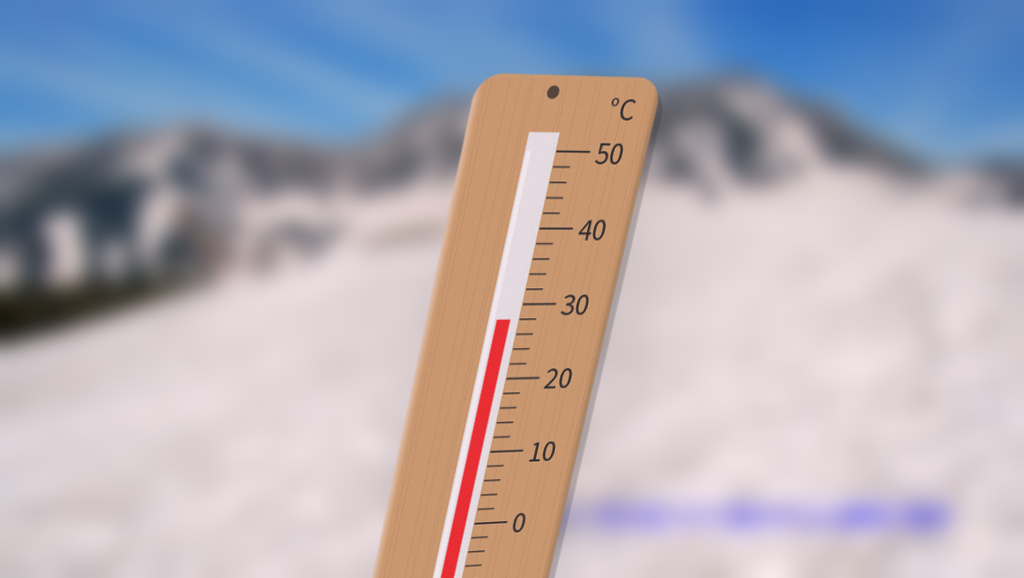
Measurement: 28 °C
